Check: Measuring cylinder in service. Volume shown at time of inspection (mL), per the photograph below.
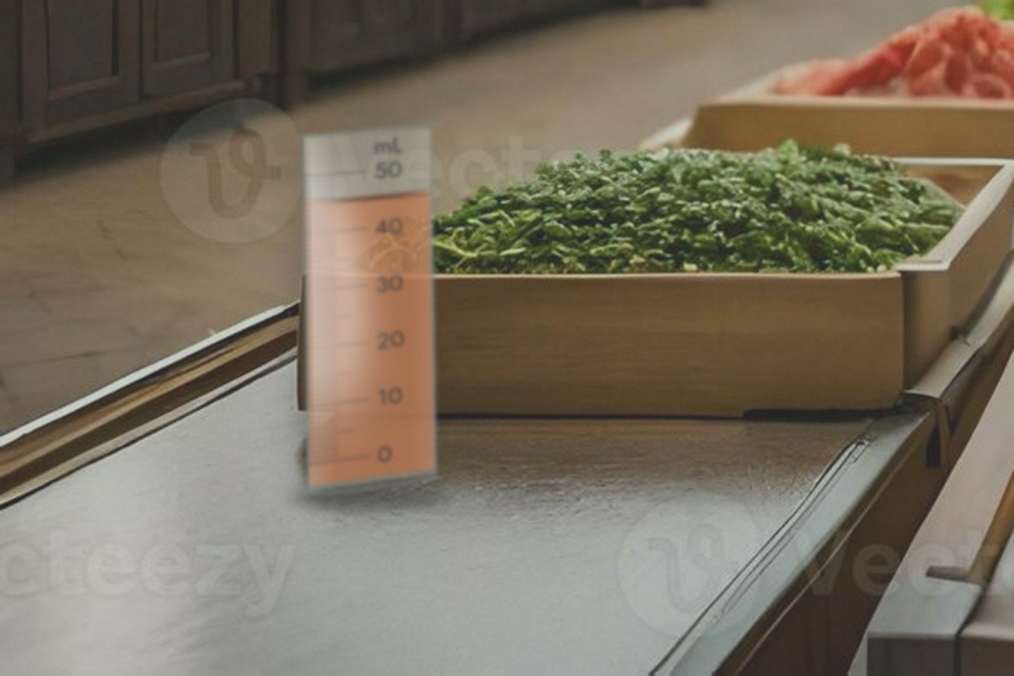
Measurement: 45 mL
